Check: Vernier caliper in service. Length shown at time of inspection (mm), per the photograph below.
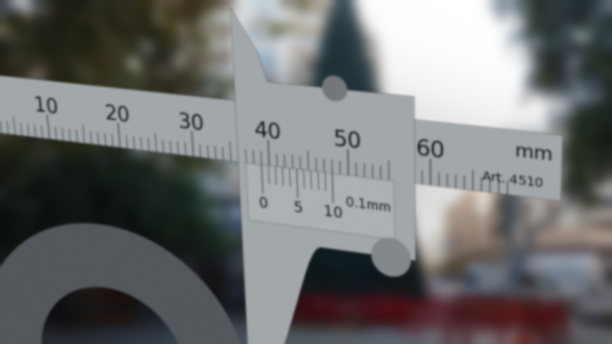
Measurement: 39.0 mm
